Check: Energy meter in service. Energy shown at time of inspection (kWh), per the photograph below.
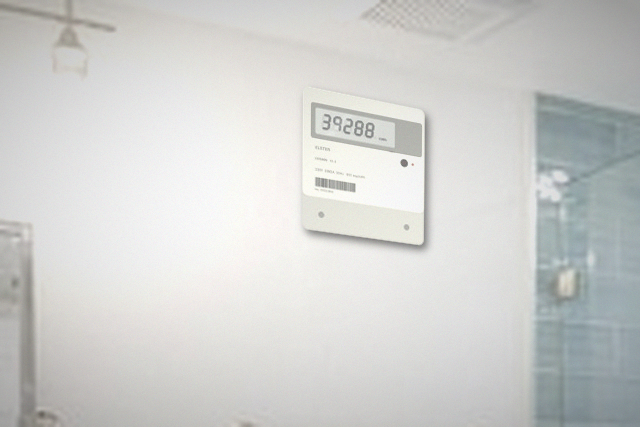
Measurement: 39288 kWh
